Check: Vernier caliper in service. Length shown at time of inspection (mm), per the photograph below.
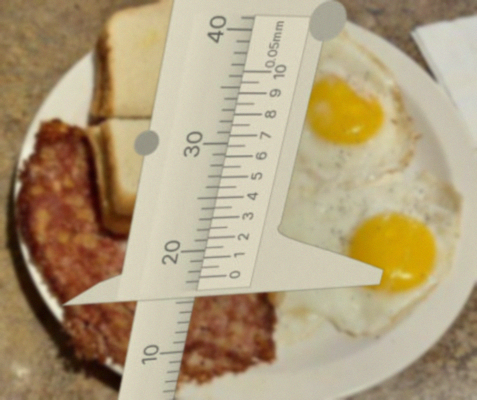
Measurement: 17.4 mm
